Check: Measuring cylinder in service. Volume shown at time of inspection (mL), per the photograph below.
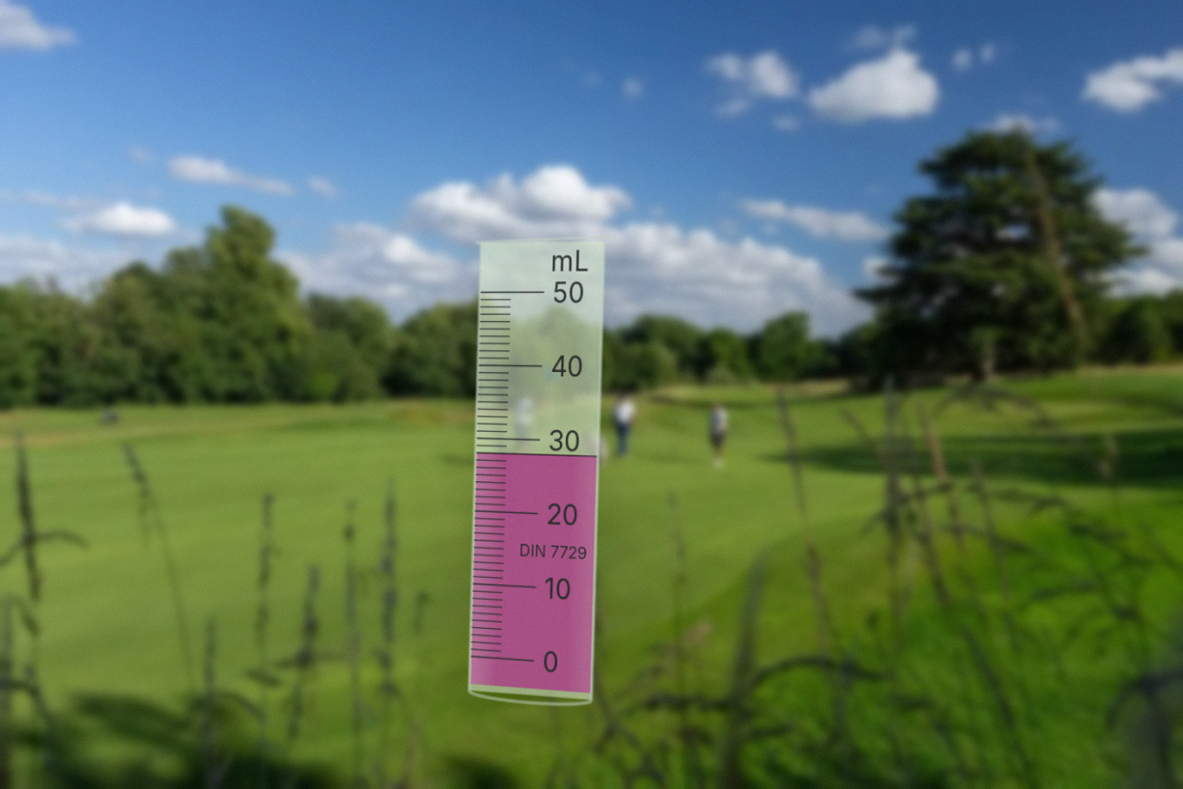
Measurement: 28 mL
